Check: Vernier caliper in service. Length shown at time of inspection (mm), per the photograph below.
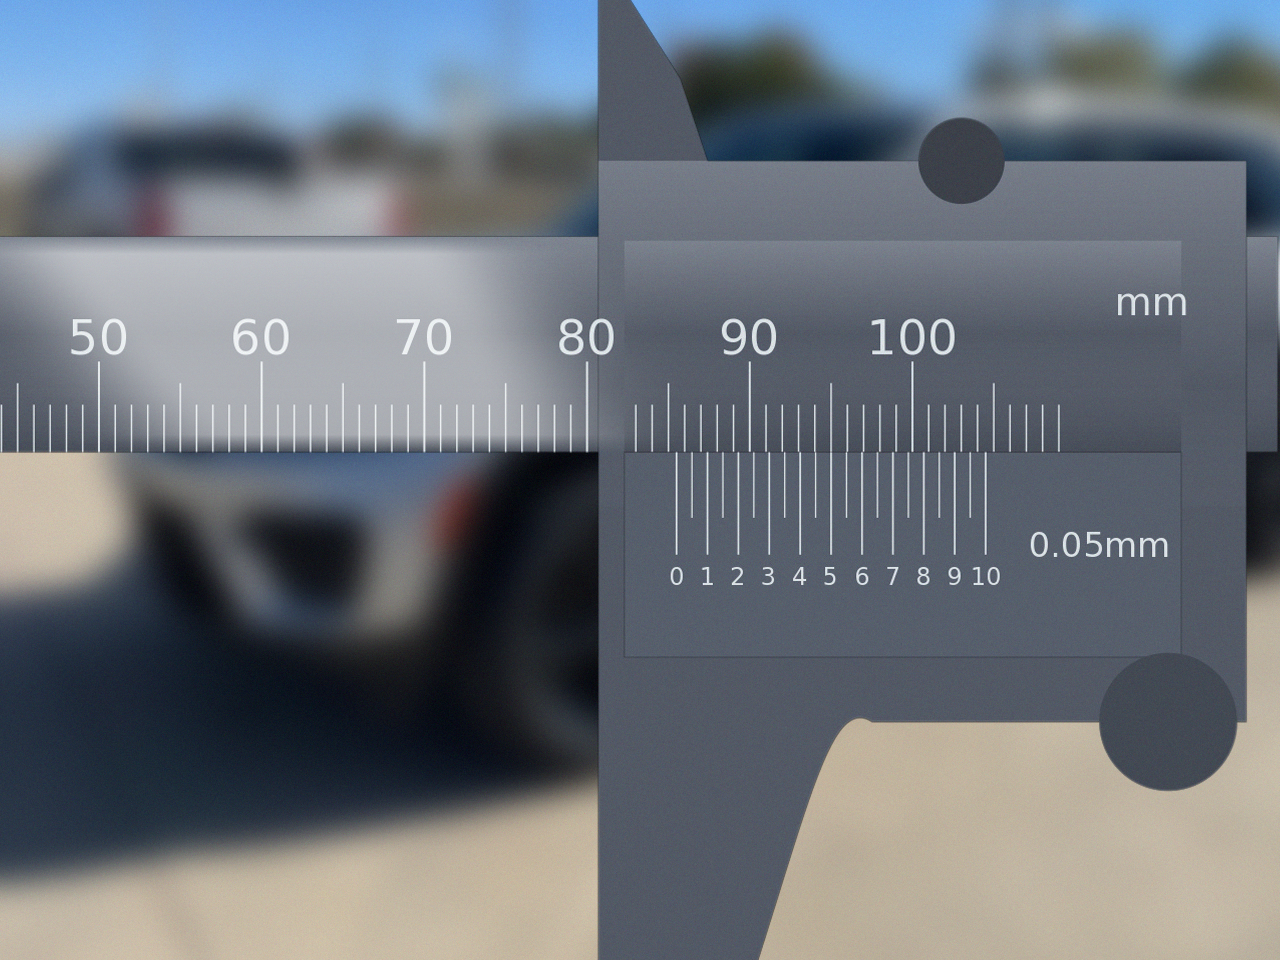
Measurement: 85.5 mm
